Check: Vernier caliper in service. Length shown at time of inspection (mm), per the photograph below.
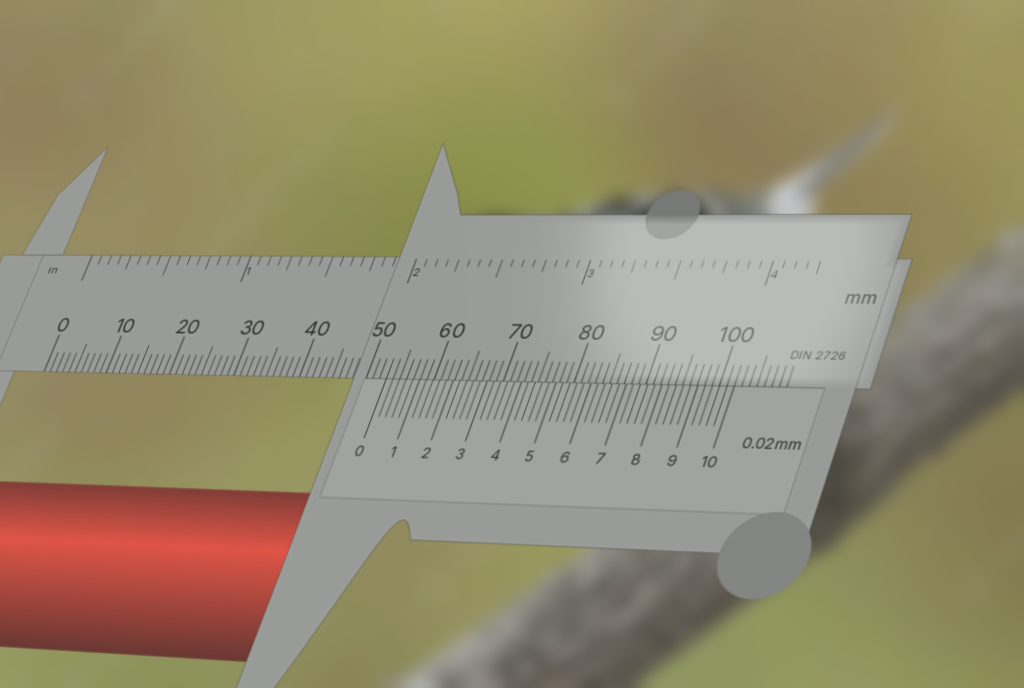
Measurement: 53.0 mm
